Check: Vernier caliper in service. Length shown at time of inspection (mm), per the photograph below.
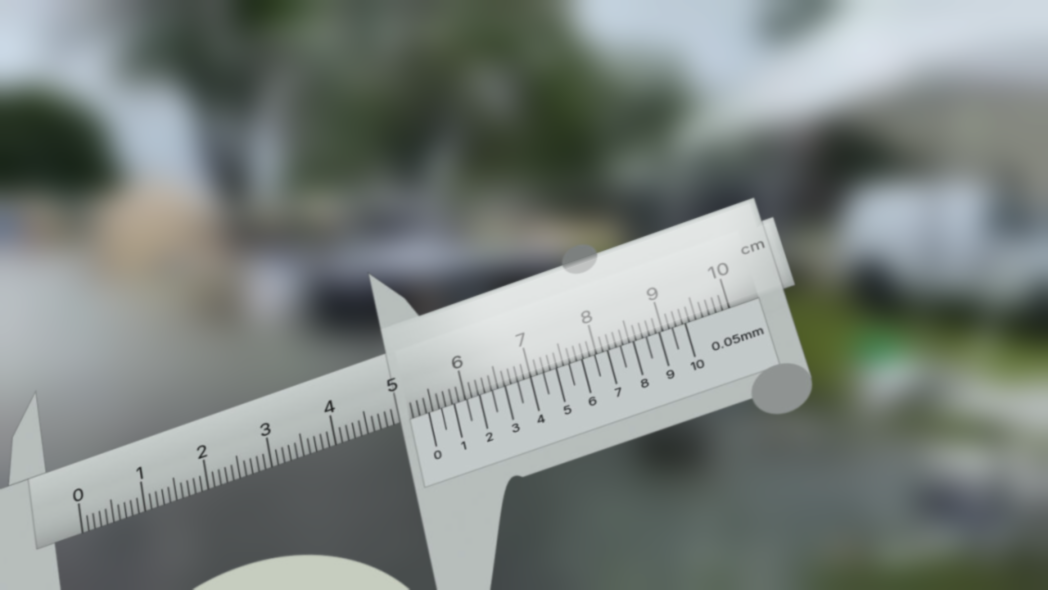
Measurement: 54.4 mm
